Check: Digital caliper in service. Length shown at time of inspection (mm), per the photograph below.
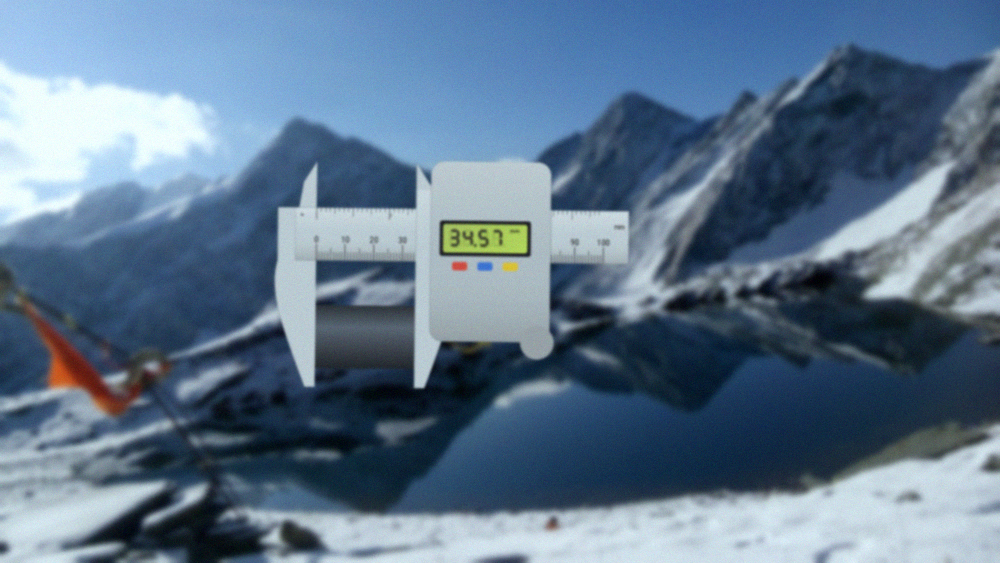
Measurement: 34.57 mm
